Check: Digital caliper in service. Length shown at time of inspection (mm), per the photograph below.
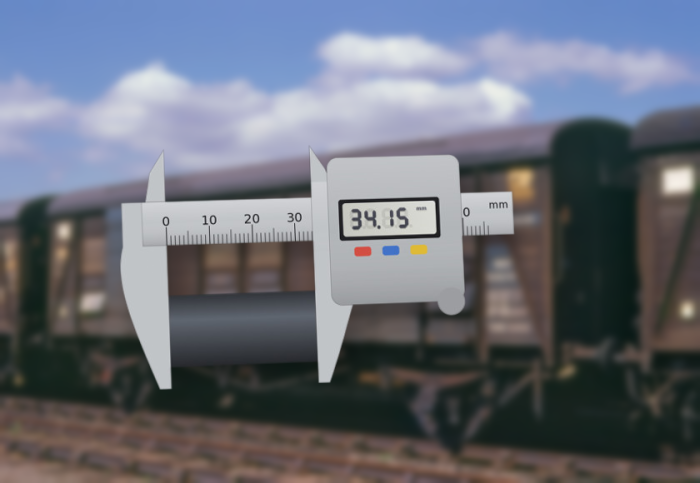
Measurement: 34.15 mm
